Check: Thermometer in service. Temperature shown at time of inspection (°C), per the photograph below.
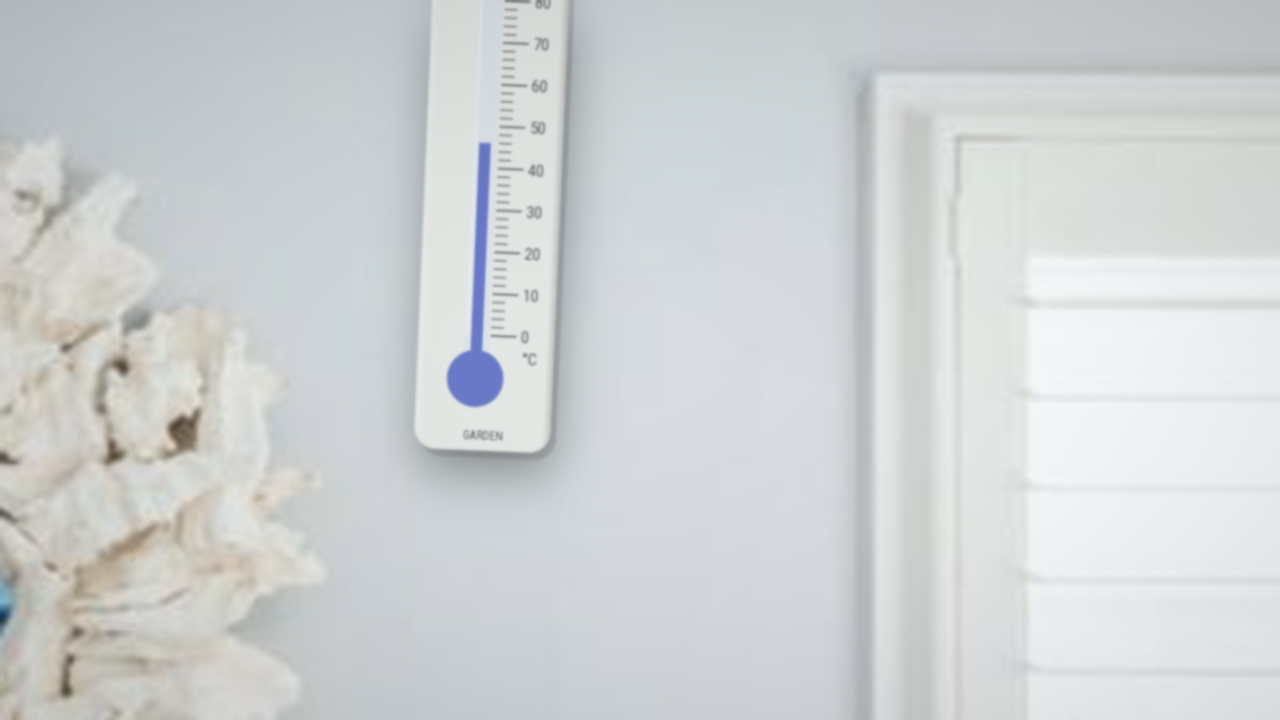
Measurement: 46 °C
